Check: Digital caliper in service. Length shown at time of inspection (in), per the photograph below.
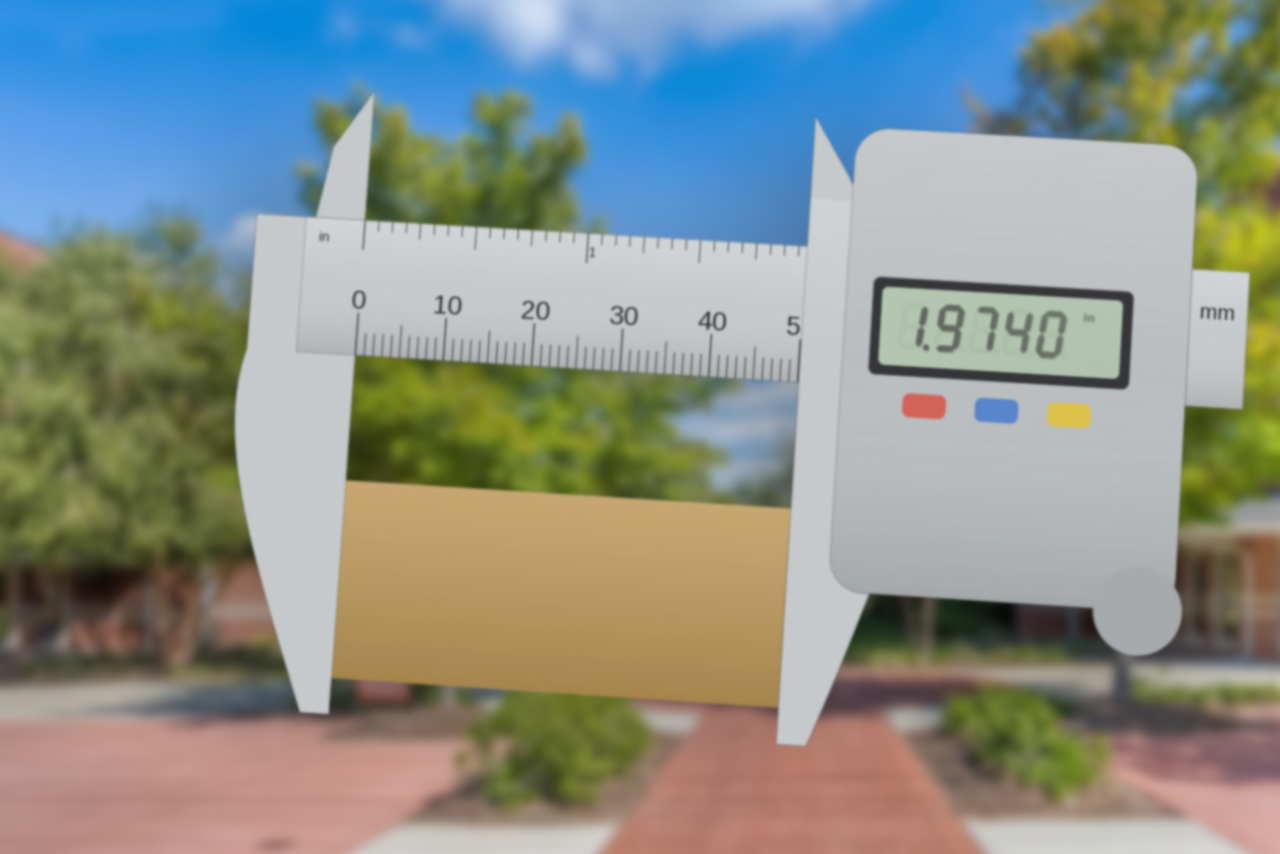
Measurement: 1.9740 in
